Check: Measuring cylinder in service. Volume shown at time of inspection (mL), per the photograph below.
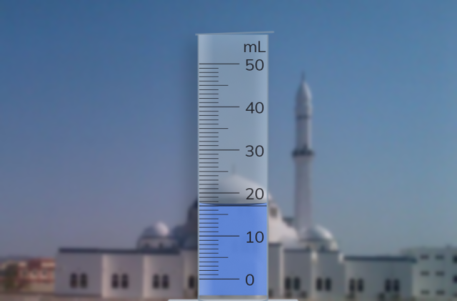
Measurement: 17 mL
